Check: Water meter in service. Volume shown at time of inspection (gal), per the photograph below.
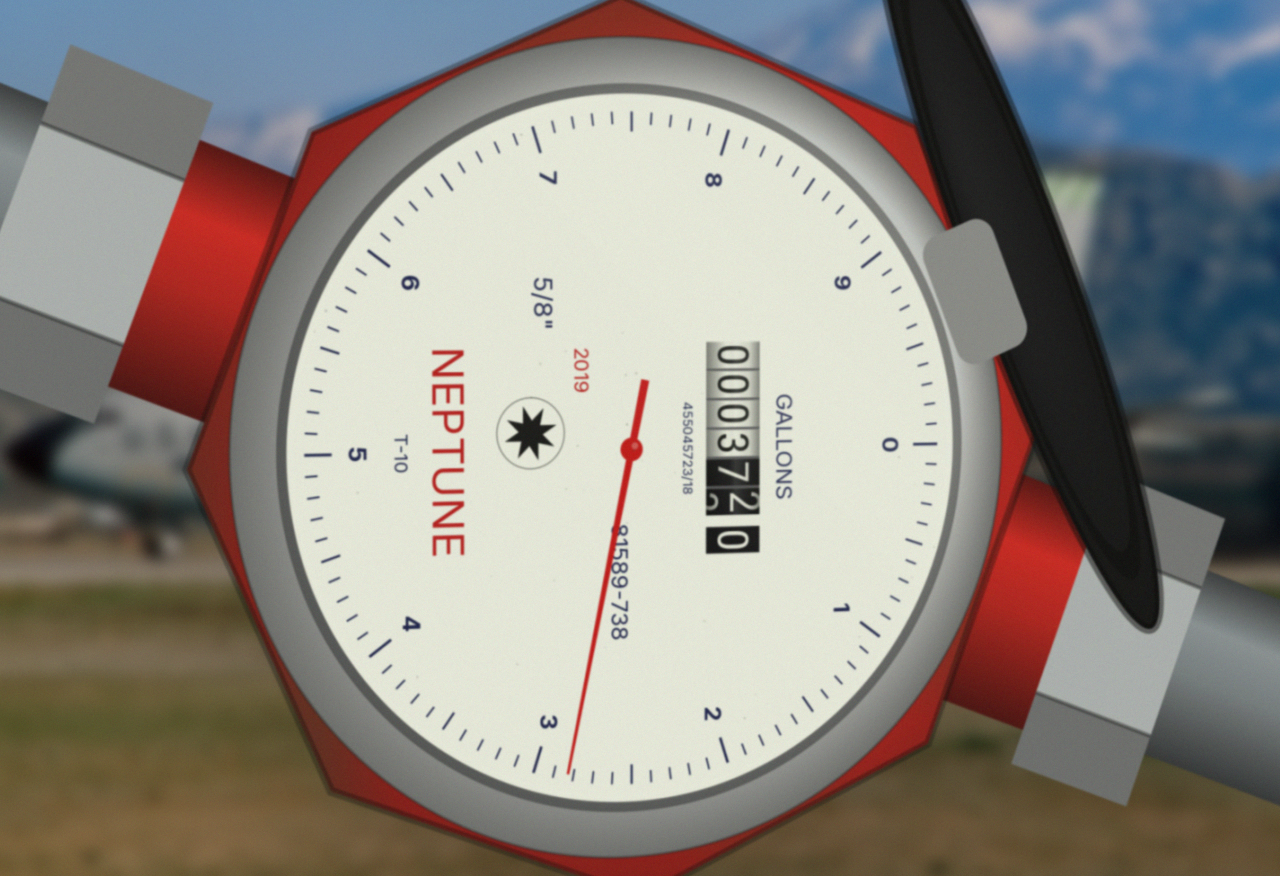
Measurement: 3722.8 gal
